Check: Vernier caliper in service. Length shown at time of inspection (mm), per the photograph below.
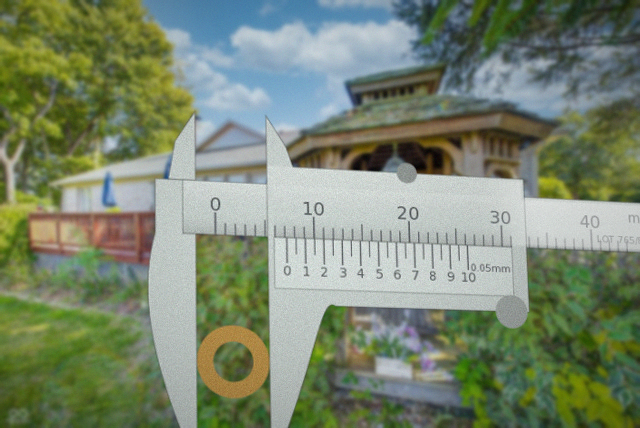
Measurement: 7.2 mm
